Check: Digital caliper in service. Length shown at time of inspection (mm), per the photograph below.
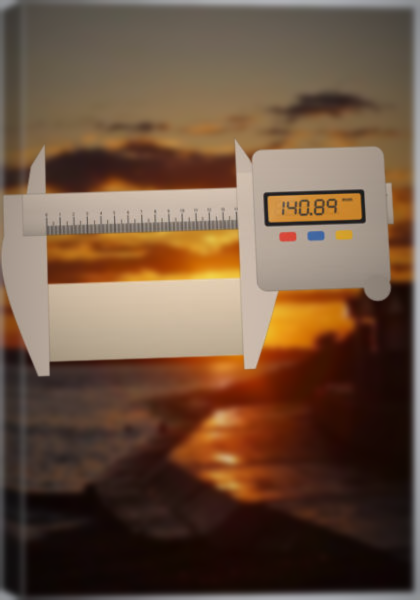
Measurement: 140.89 mm
